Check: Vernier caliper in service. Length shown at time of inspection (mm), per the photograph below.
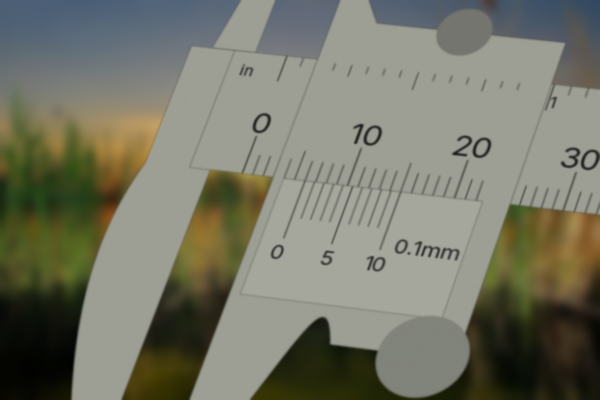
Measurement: 6.0 mm
